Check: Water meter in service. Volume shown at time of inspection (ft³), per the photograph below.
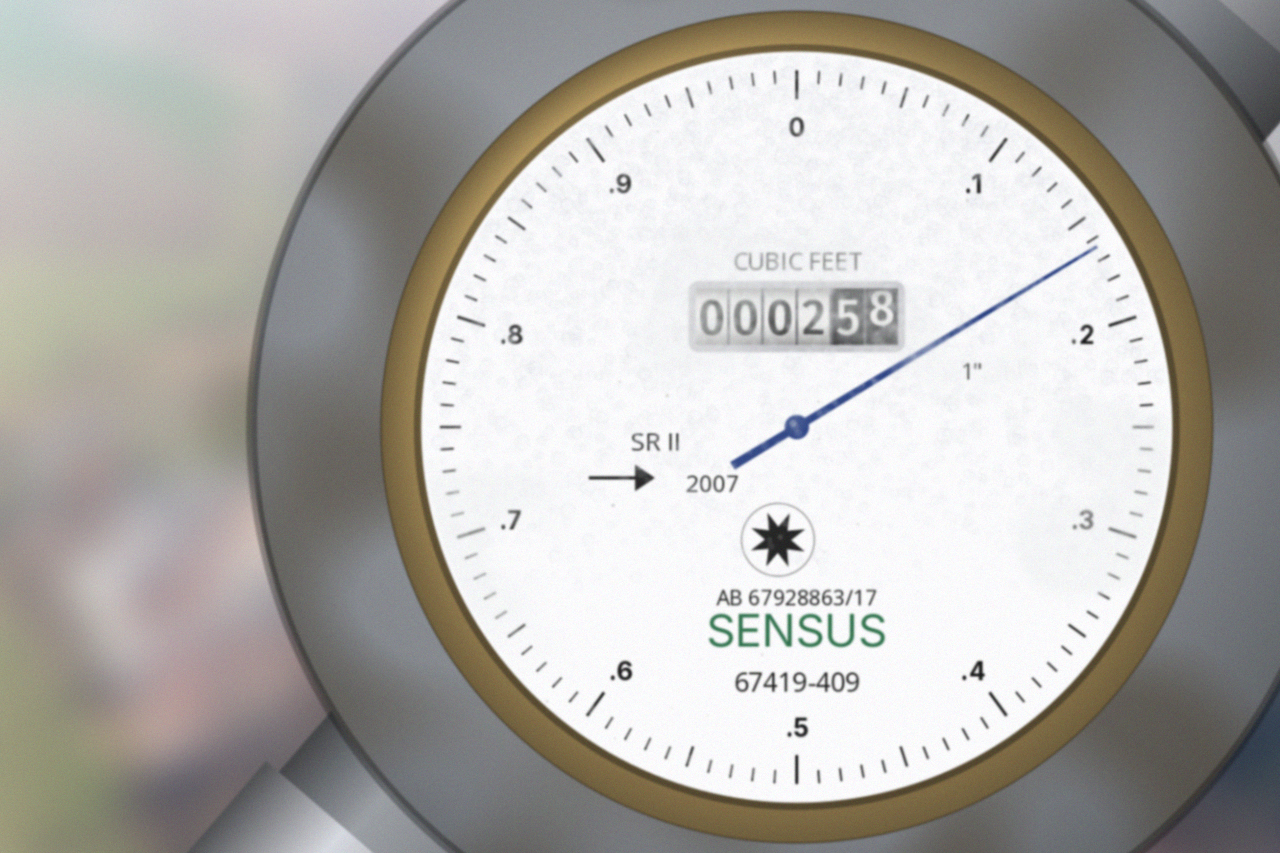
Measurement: 258.16 ft³
